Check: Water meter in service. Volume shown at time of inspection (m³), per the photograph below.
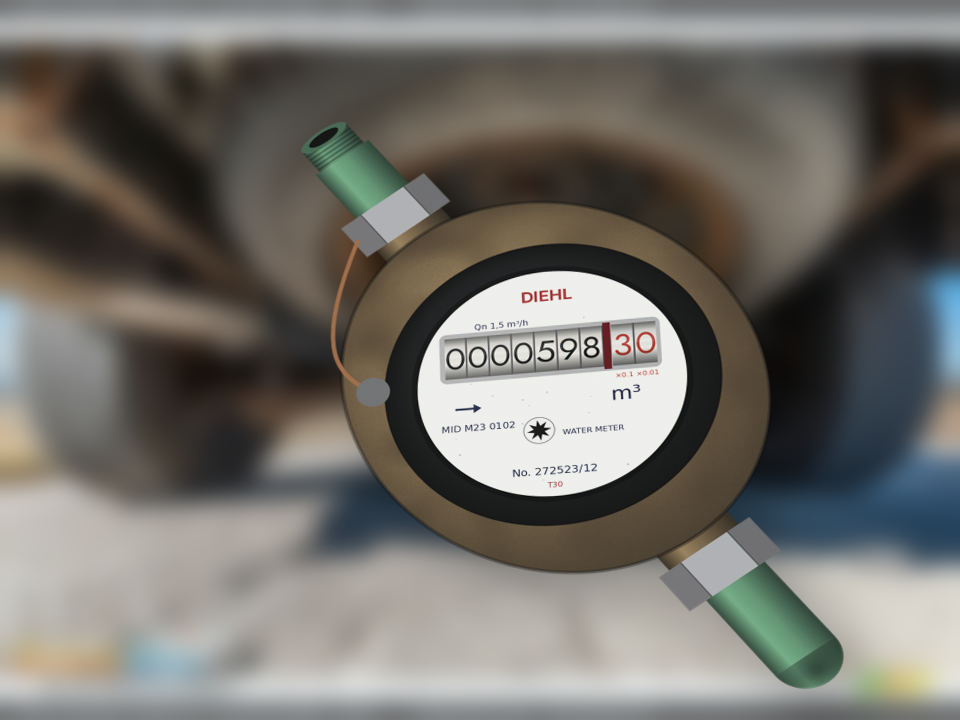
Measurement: 598.30 m³
